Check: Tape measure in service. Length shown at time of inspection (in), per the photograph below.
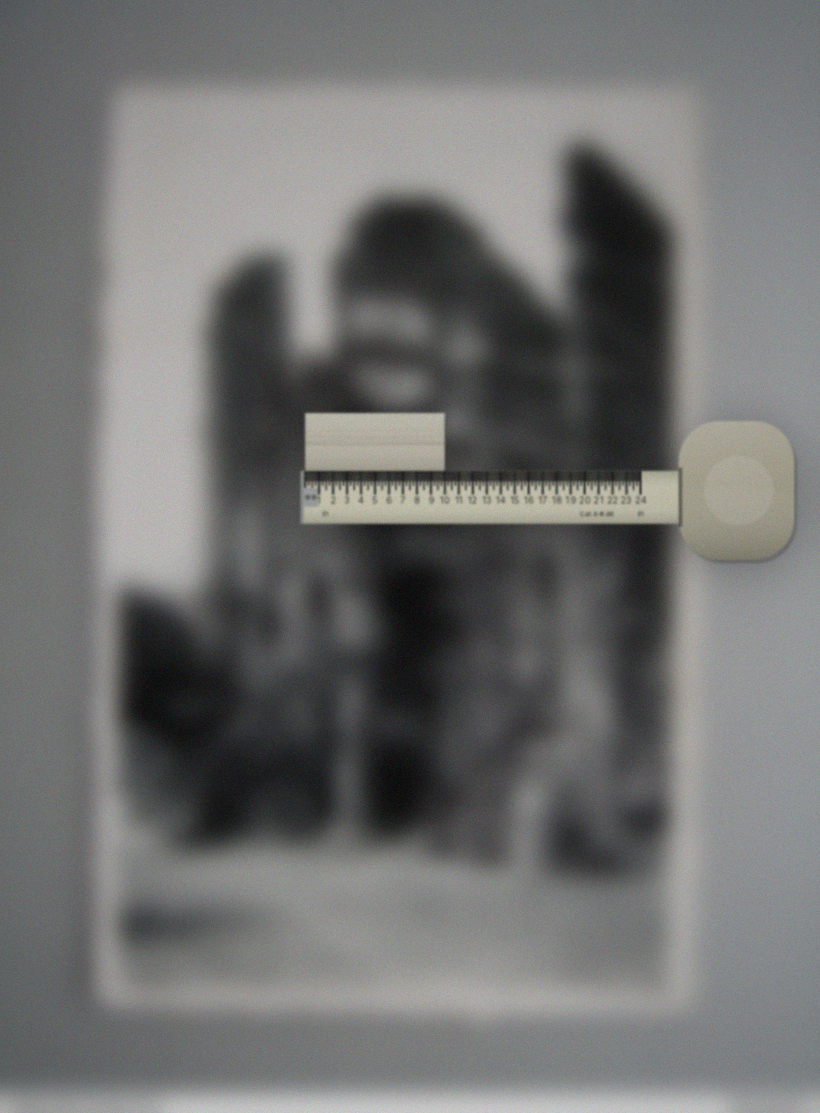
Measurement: 10 in
